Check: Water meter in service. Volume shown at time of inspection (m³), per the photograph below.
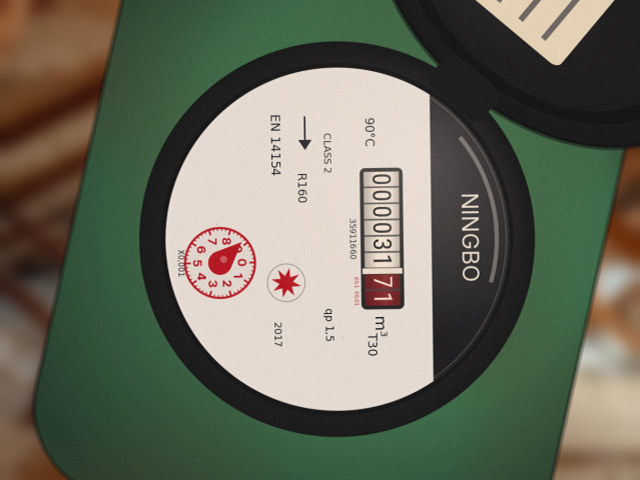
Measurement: 31.718 m³
